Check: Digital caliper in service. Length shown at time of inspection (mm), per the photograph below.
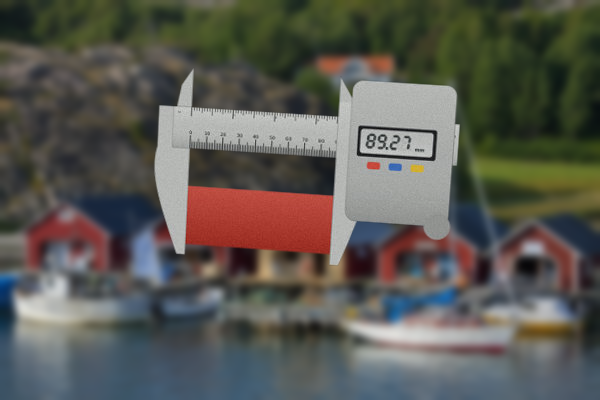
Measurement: 89.27 mm
